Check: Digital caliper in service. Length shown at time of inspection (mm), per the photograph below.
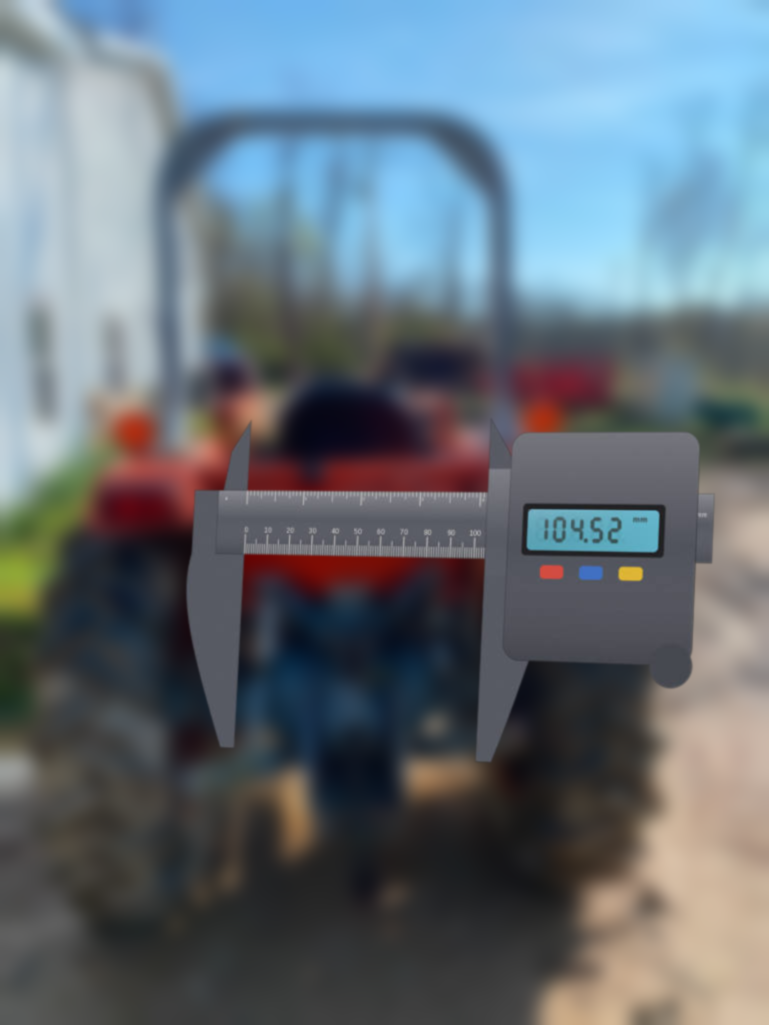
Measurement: 104.52 mm
